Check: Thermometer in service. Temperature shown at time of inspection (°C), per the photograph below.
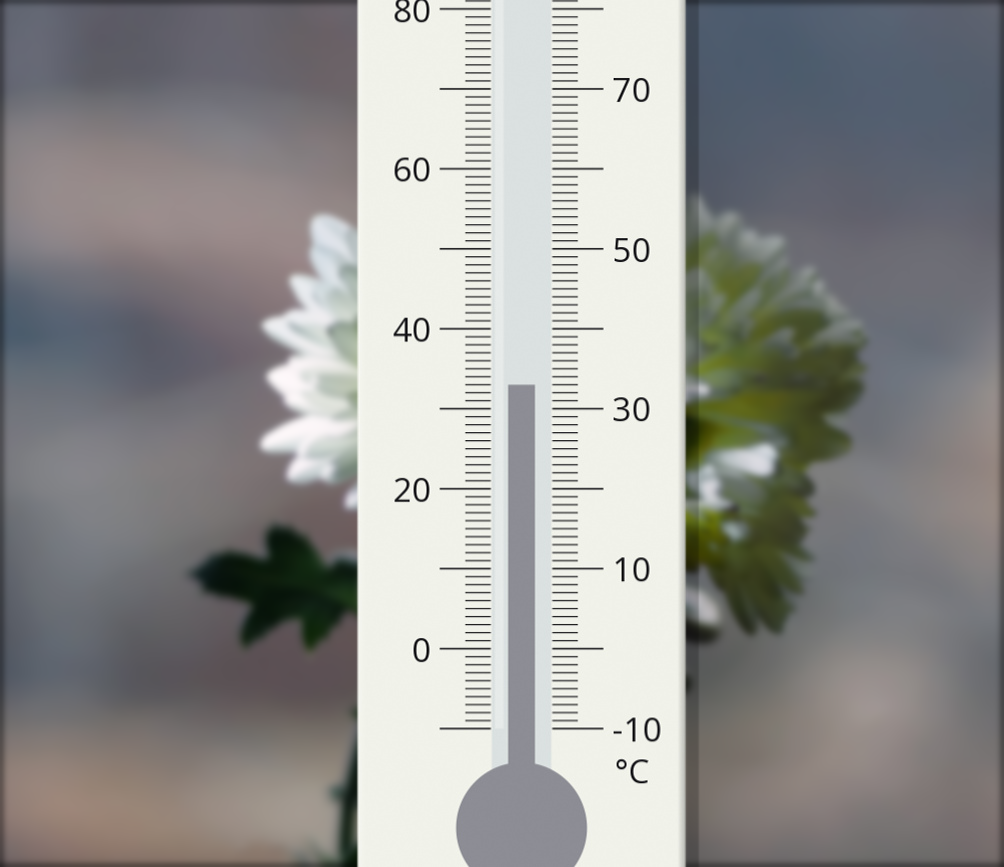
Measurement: 33 °C
